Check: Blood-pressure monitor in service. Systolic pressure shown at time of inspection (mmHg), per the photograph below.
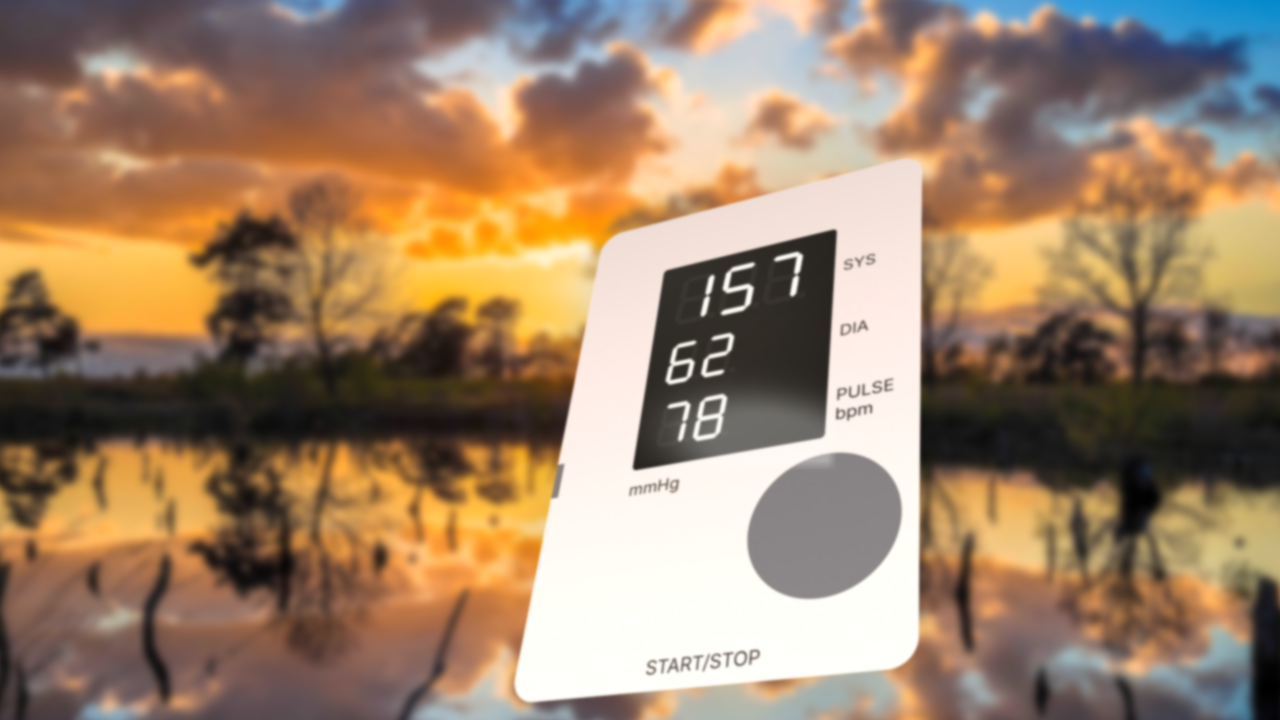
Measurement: 157 mmHg
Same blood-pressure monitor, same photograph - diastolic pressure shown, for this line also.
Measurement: 62 mmHg
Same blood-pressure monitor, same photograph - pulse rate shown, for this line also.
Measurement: 78 bpm
